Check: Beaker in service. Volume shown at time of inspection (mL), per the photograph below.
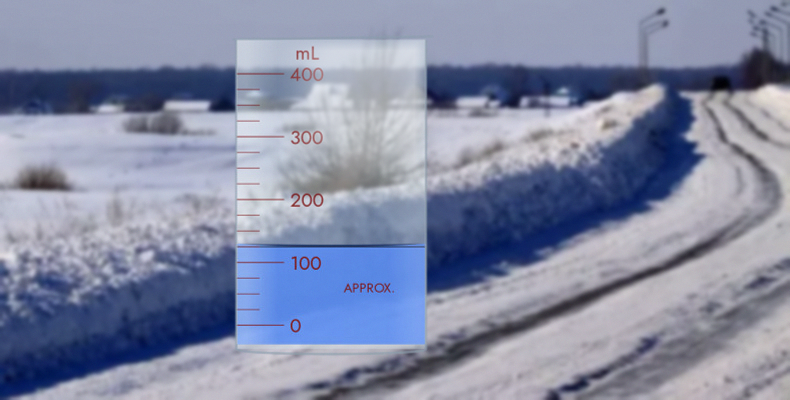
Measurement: 125 mL
